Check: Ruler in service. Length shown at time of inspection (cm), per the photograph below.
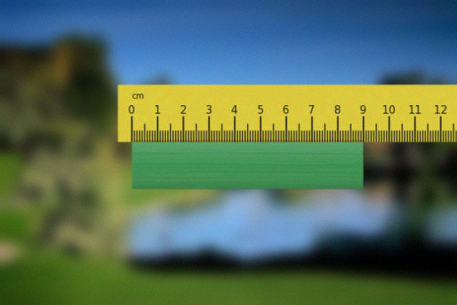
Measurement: 9 cm
